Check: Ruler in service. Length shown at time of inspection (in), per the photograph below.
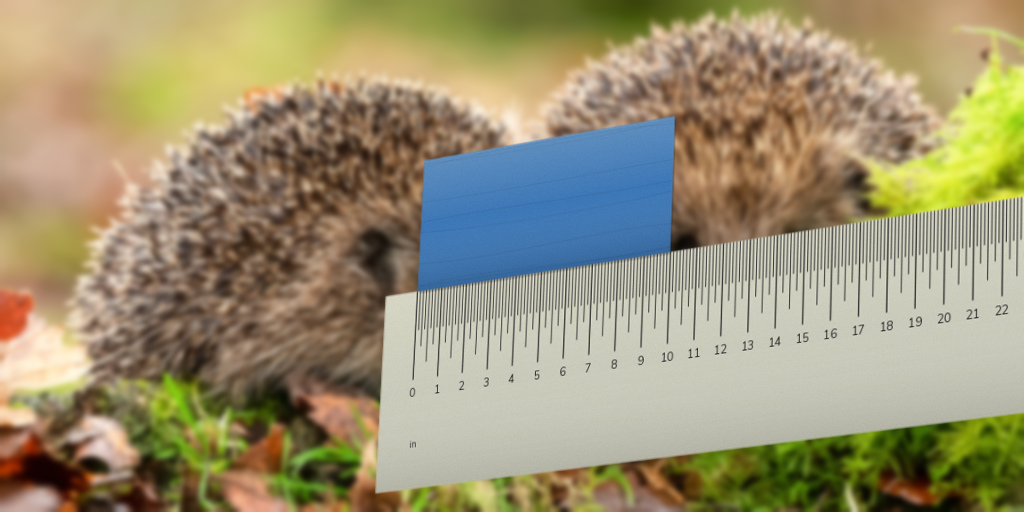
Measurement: 10 in
